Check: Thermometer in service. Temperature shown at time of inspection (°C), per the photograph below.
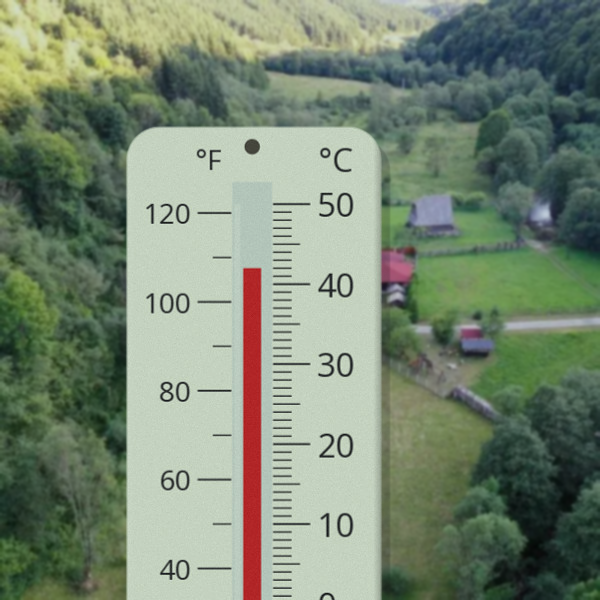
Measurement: 42 °C
